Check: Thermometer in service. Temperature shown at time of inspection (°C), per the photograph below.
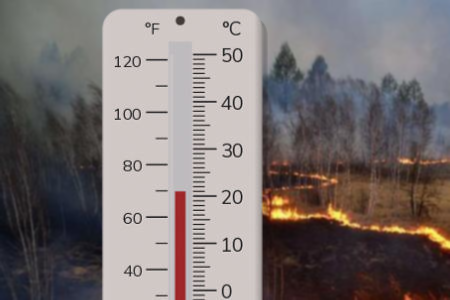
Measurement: 21 °C
